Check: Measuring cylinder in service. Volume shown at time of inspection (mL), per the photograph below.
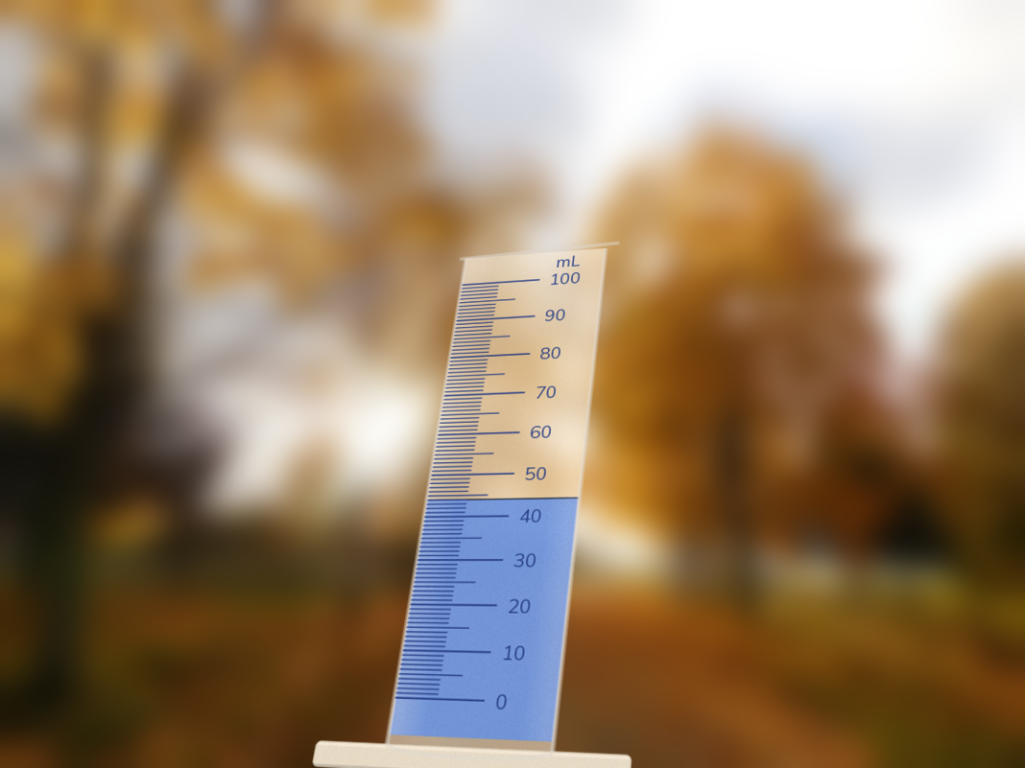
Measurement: 44 mL
